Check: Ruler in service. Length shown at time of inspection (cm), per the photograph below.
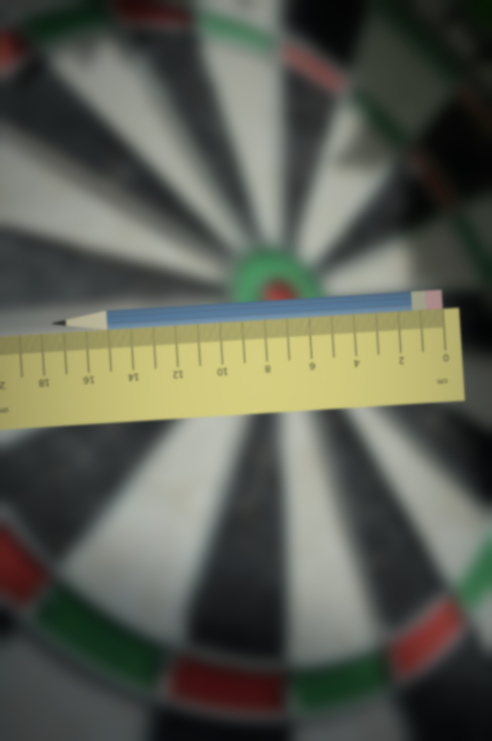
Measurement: 17.5 cm
